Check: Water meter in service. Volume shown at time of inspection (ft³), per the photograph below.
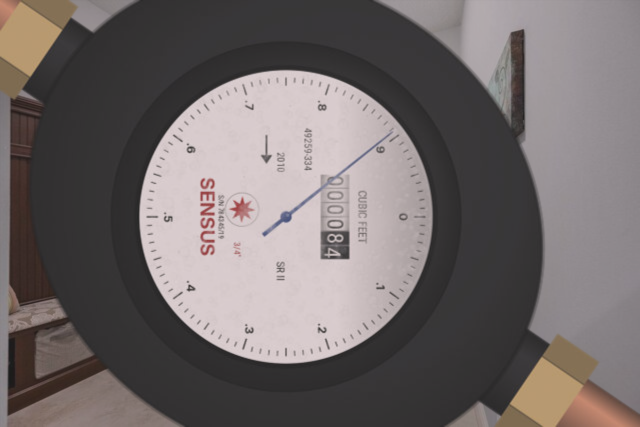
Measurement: 83.89 ft³
